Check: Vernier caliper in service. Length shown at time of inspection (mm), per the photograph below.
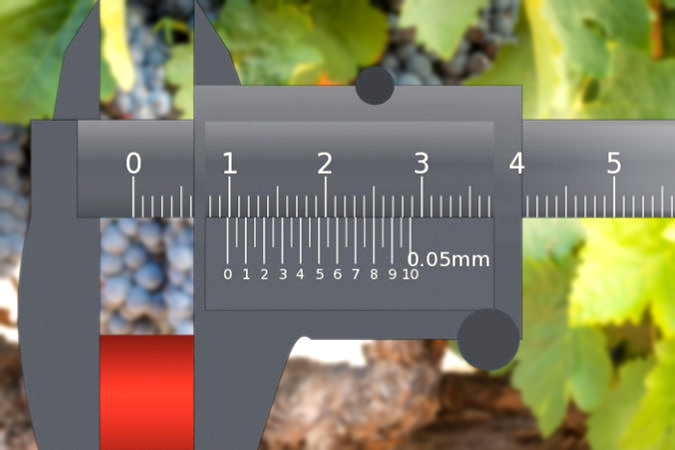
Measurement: 9.8 mm
